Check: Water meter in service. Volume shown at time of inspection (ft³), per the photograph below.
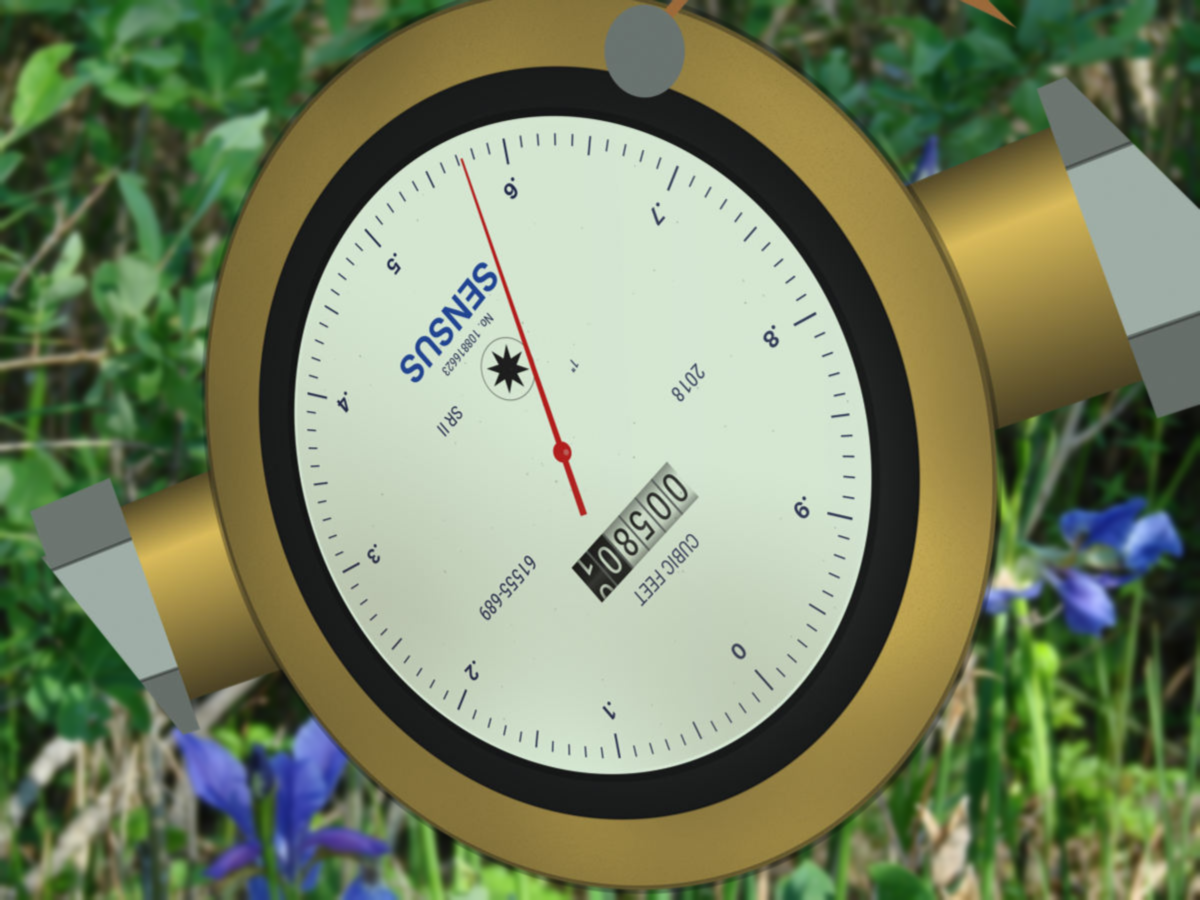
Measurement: 5800.57 ft³
